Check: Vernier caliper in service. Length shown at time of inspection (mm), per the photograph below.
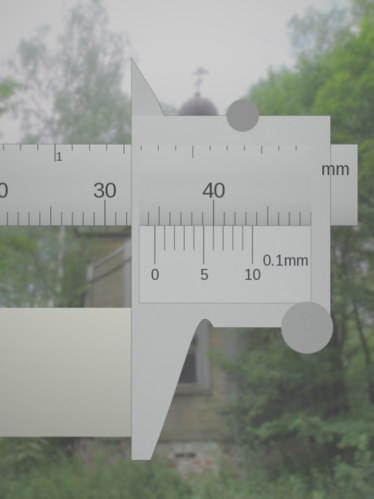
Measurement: 34.6 mm
